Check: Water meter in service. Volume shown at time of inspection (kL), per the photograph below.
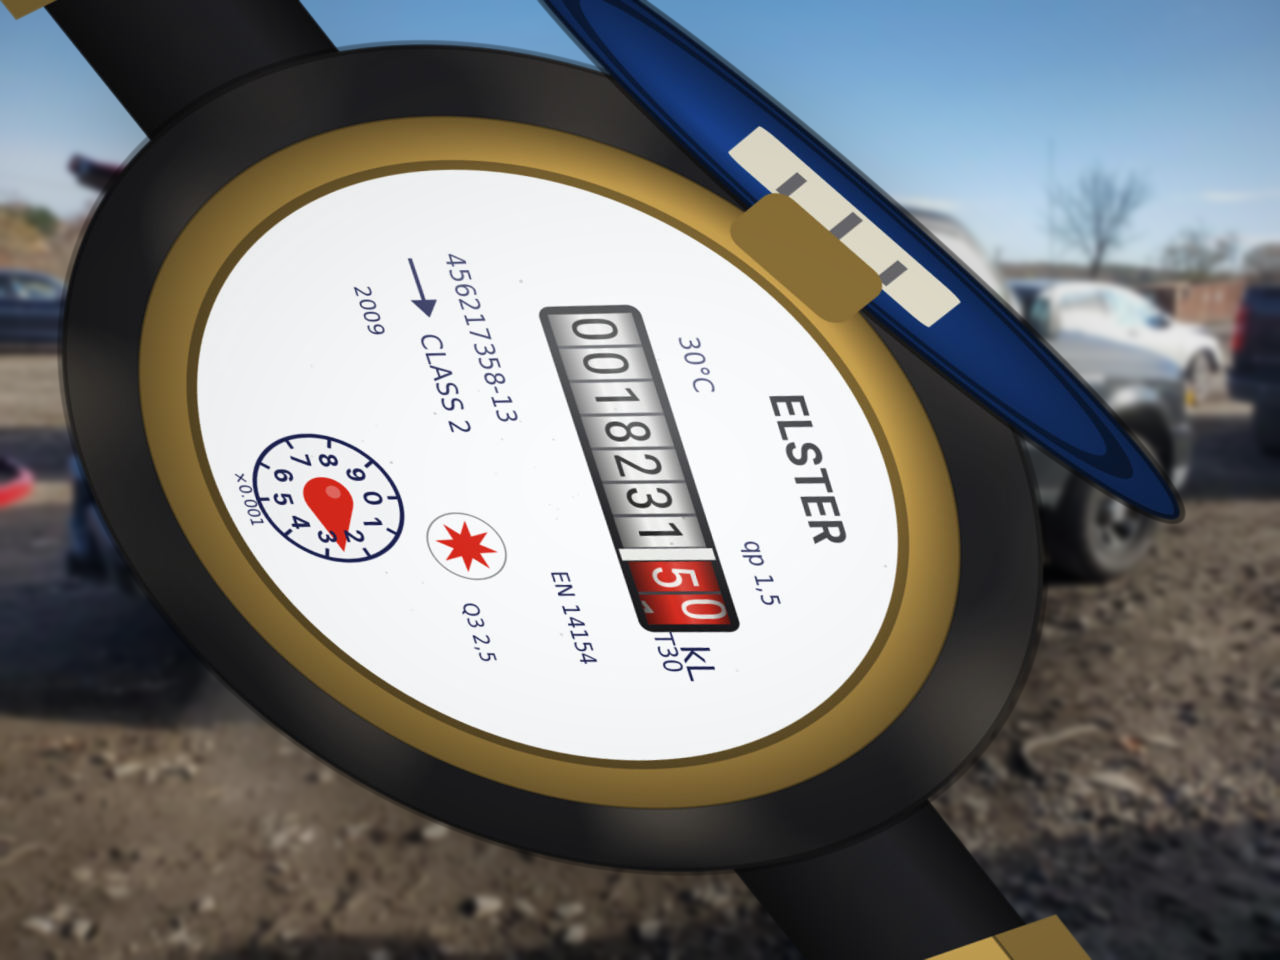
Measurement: 18231.502 kL
